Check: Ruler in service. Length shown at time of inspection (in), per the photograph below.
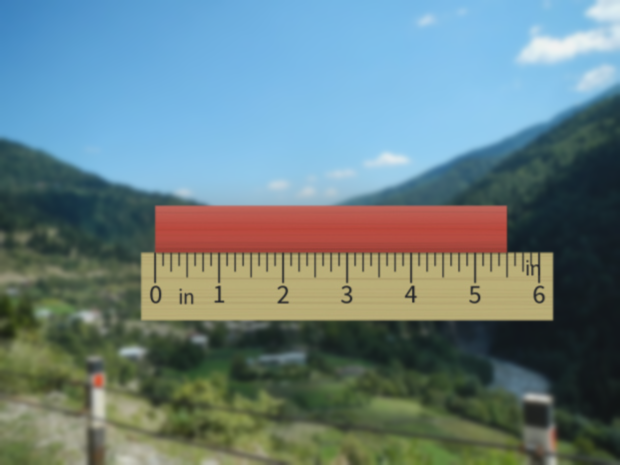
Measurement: 5.5 in
